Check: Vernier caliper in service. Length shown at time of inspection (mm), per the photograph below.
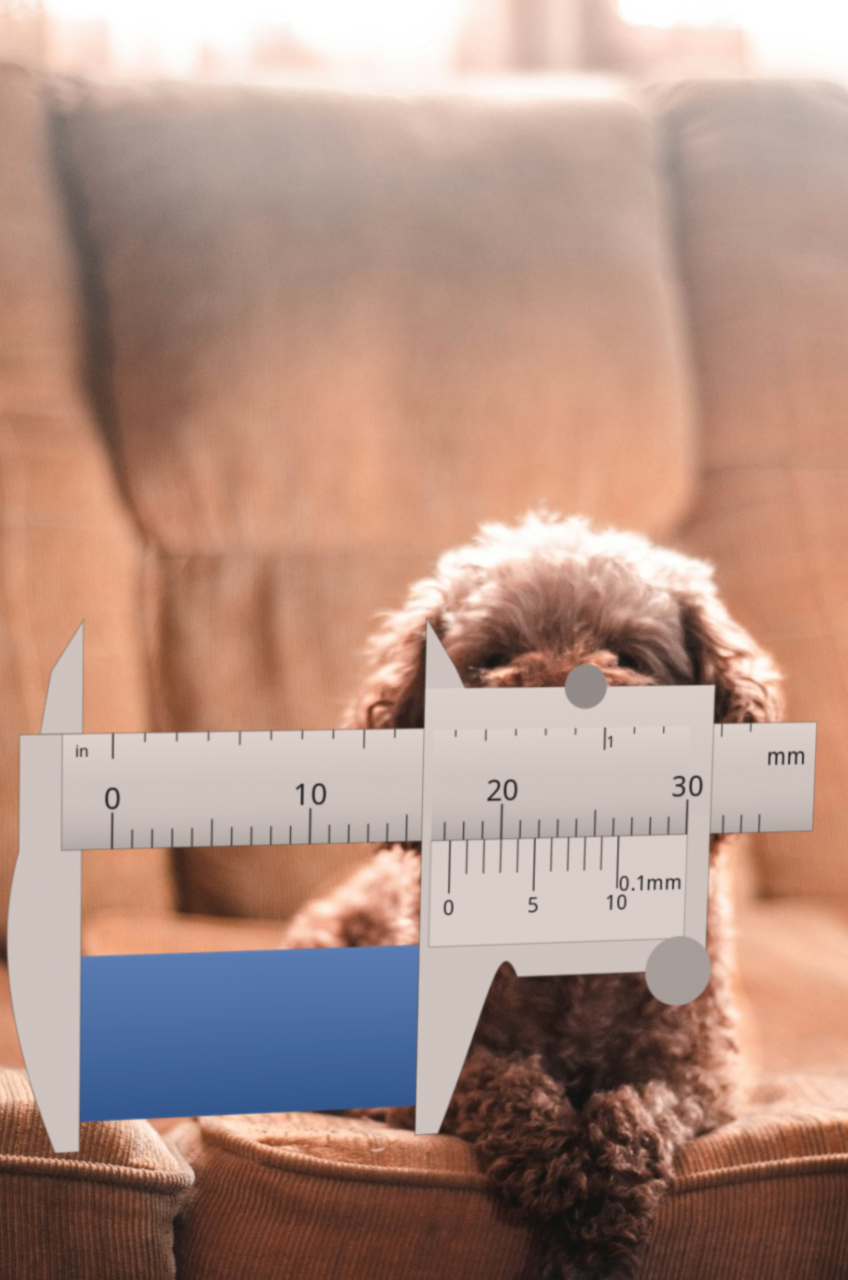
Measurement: 17.3 mm
